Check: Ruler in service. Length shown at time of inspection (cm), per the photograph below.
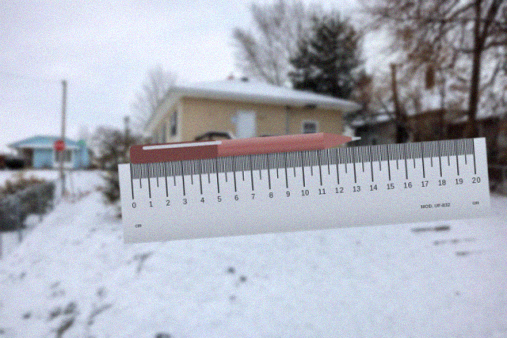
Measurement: 13.5 cm
